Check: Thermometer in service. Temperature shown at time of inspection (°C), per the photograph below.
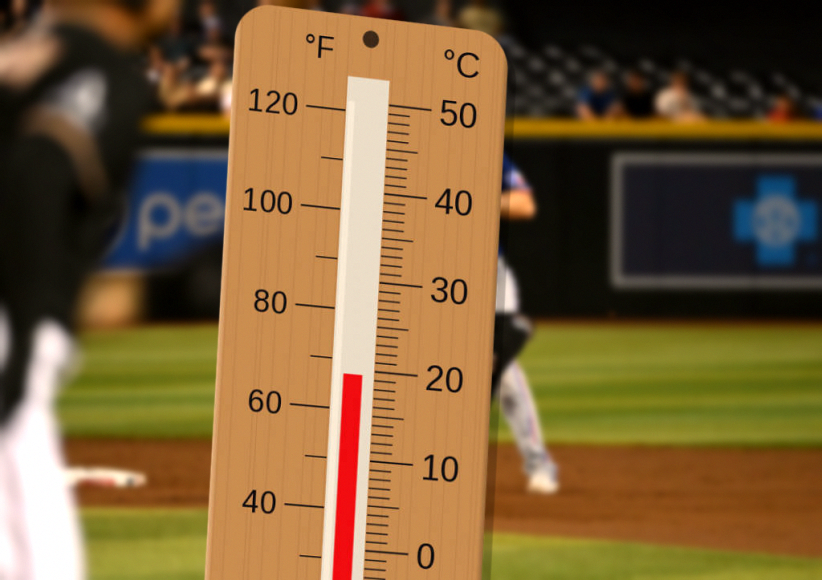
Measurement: 19.5 °C
